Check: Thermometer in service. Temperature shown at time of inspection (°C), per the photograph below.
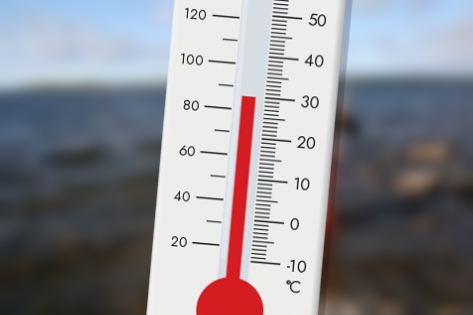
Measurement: 30 °C
